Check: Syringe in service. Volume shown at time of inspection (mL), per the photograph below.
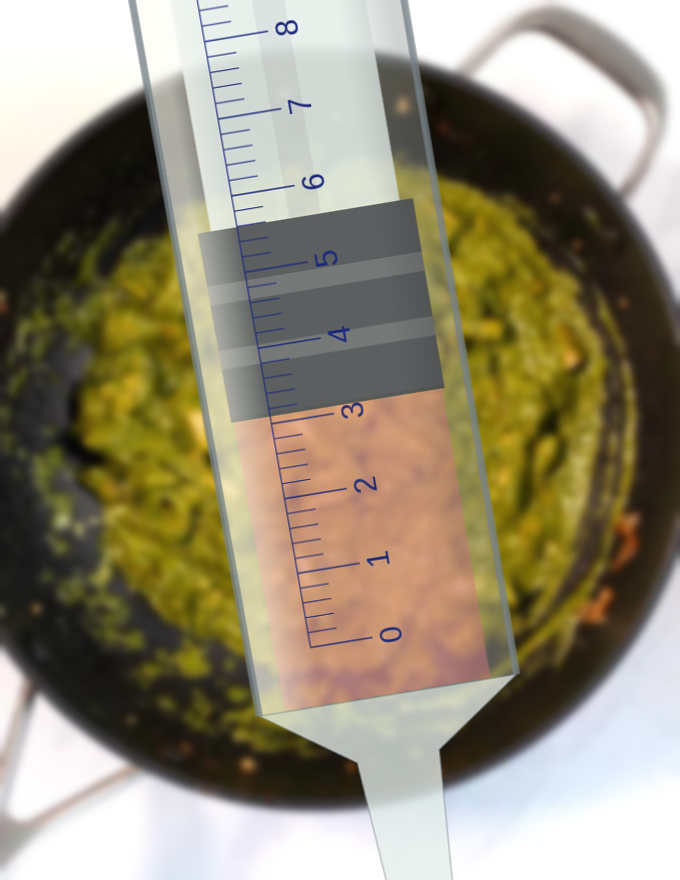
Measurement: 3.1 mL
